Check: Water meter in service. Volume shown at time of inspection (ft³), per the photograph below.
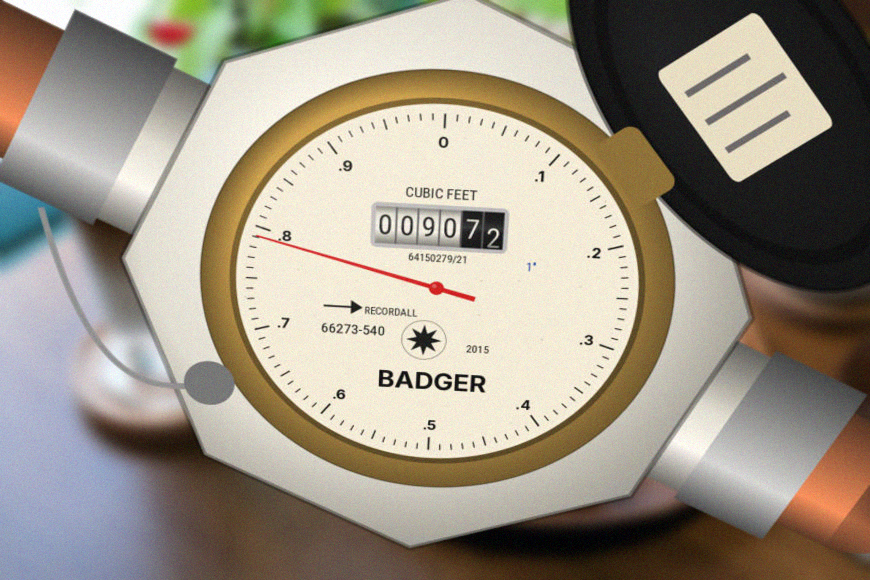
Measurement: 9071.79 ft³
